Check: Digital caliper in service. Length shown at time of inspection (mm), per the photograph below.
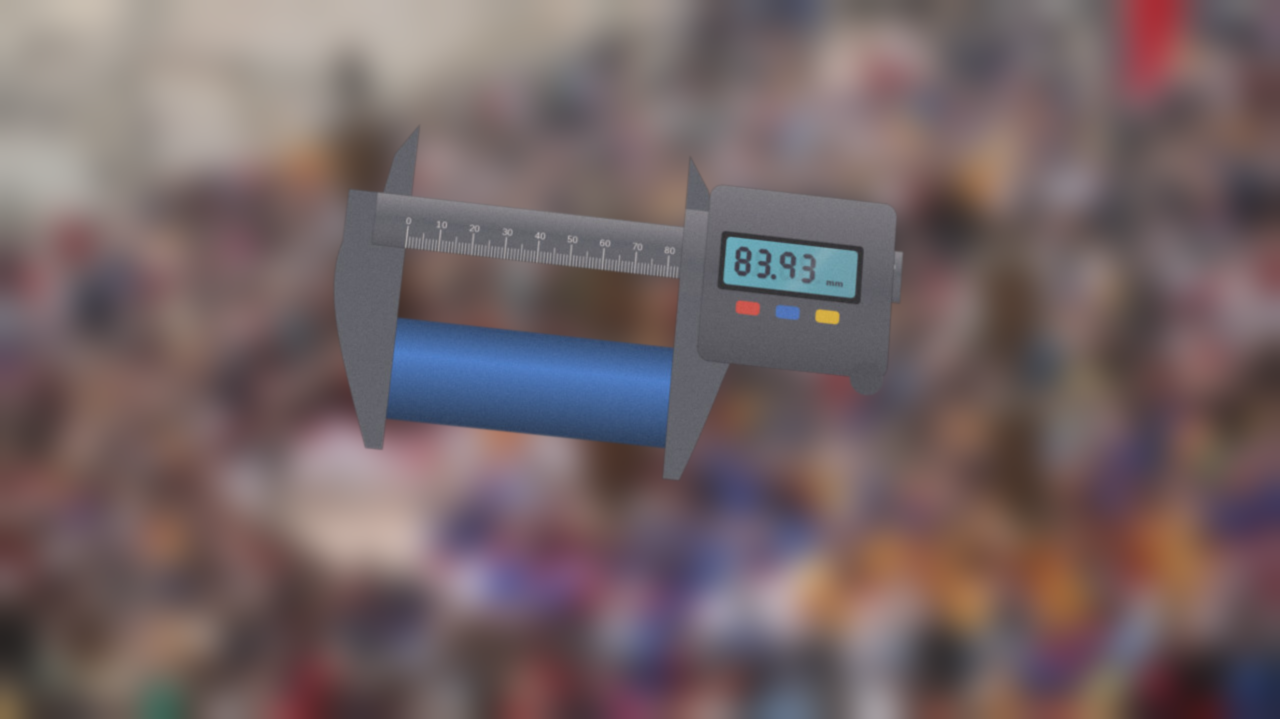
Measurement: 83.93 mm
